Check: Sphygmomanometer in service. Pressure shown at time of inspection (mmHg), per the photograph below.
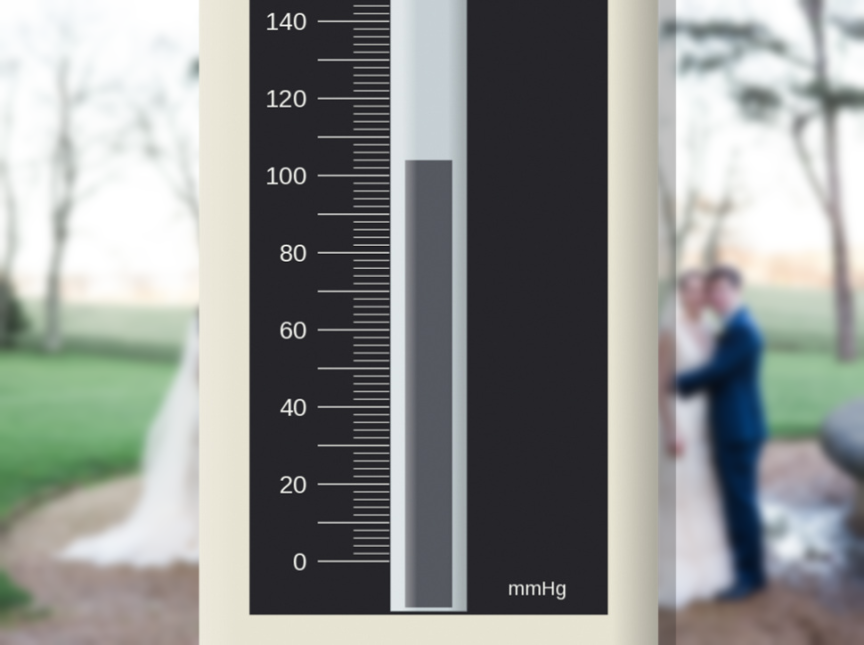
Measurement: 104 mmHg
